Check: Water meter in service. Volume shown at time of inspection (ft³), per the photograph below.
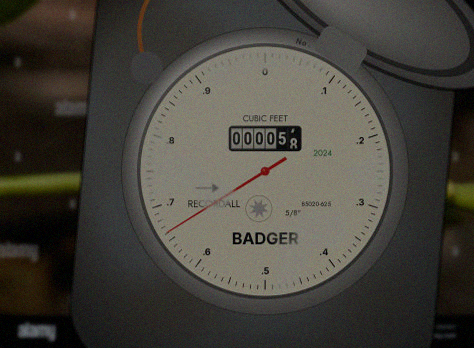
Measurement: 57.66 ft³
